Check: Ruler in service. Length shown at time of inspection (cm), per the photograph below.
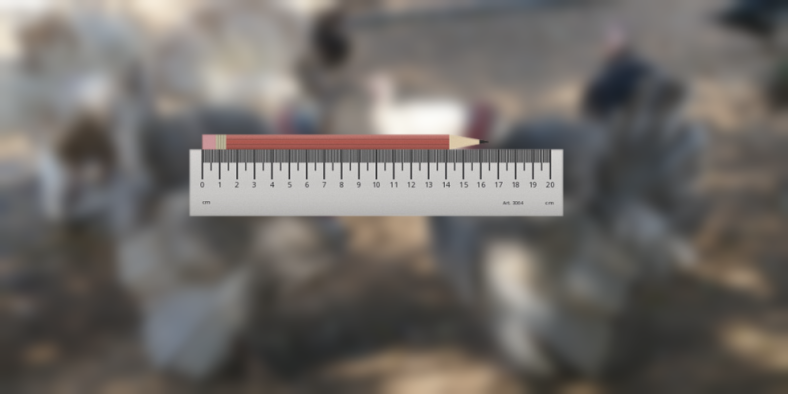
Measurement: 16.5 cm
